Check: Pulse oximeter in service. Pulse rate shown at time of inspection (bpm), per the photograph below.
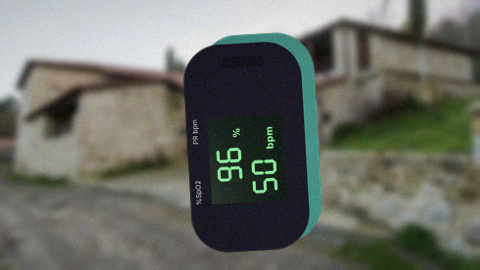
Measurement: 50 bpm
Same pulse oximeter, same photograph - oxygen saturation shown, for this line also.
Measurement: 96 %
